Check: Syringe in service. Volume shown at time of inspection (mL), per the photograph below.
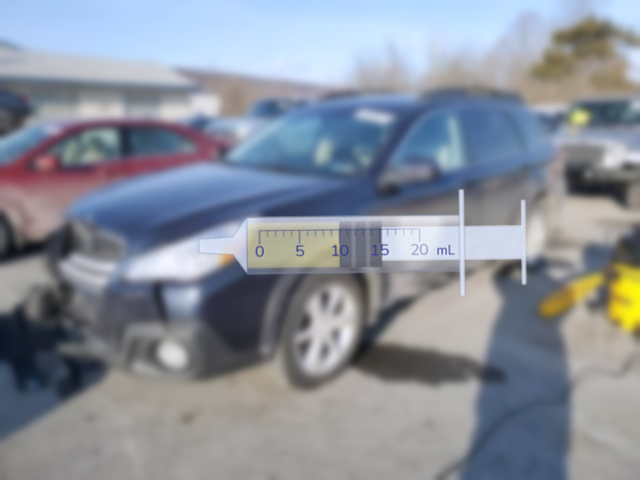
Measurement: 10 mL
